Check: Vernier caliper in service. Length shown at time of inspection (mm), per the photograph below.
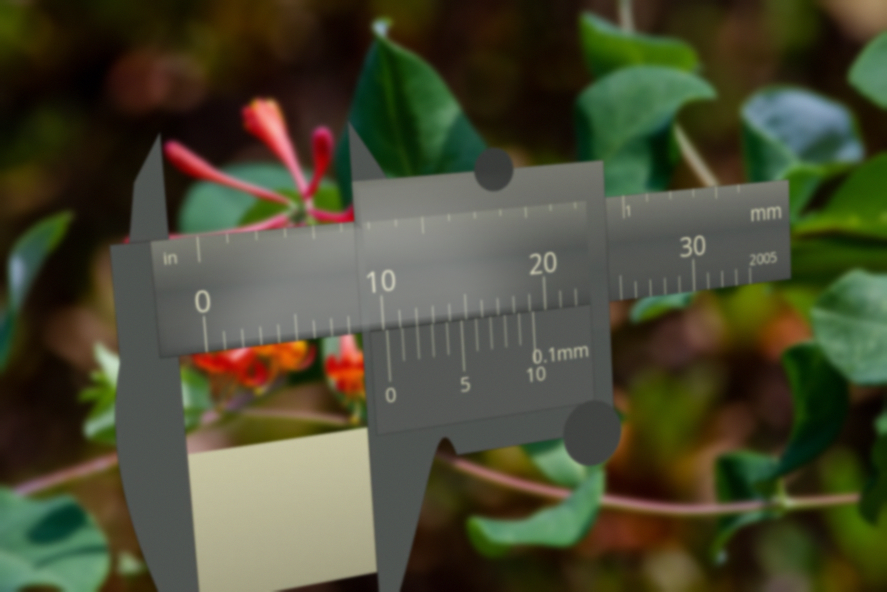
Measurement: 10.2 mm
